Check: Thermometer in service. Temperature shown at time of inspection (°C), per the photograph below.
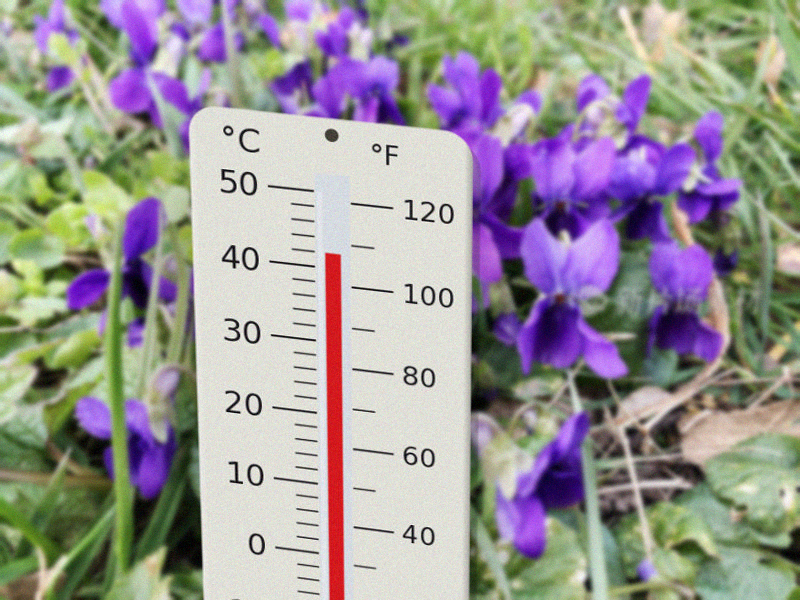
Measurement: 42 °C
